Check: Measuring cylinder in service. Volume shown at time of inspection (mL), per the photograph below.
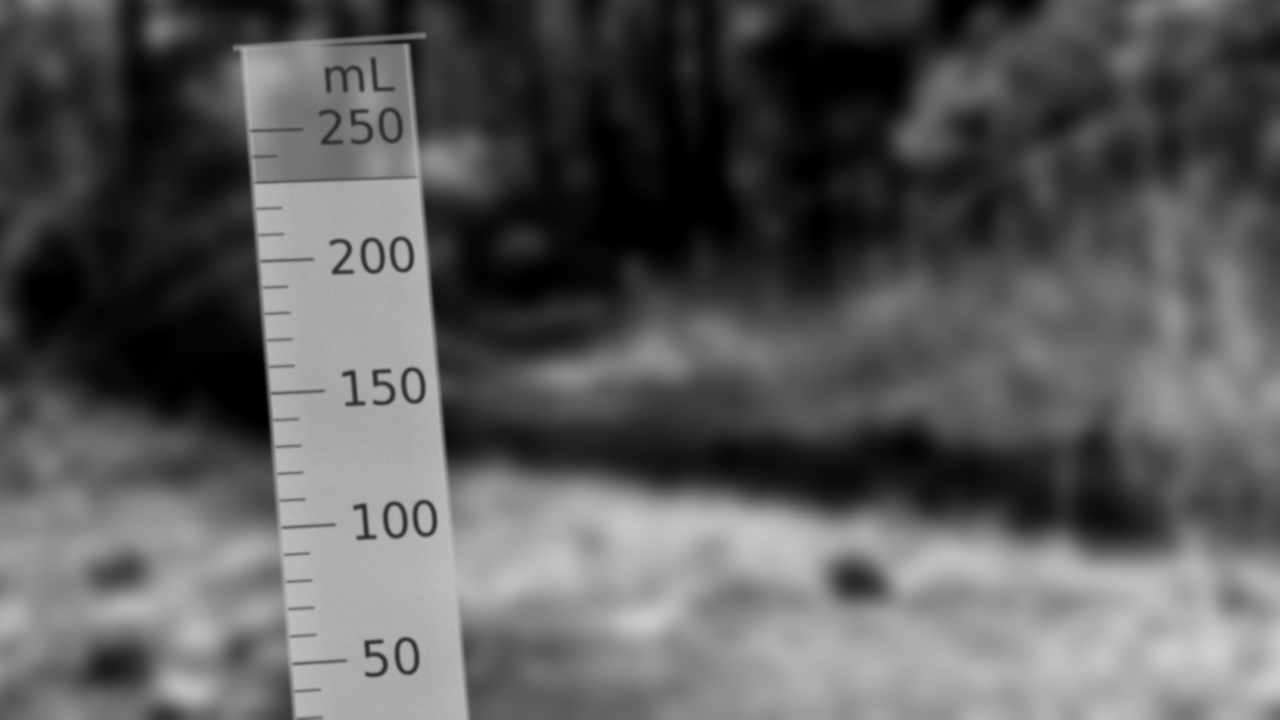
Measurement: 230 mL
